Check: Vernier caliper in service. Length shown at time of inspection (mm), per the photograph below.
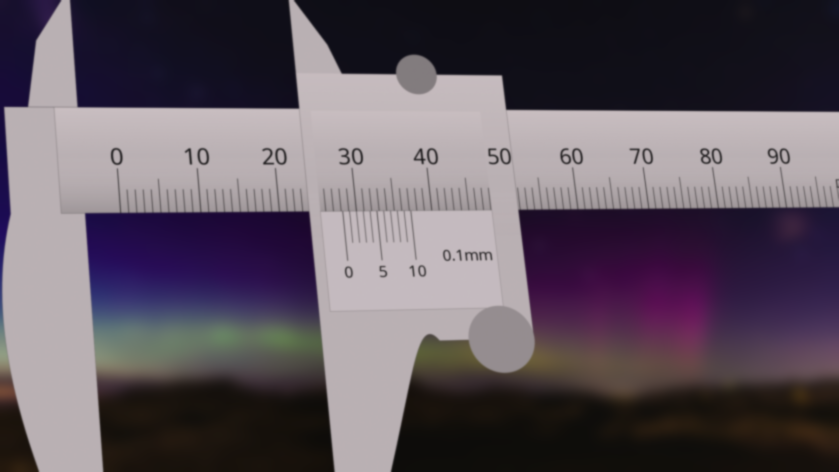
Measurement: 28.2 mm
